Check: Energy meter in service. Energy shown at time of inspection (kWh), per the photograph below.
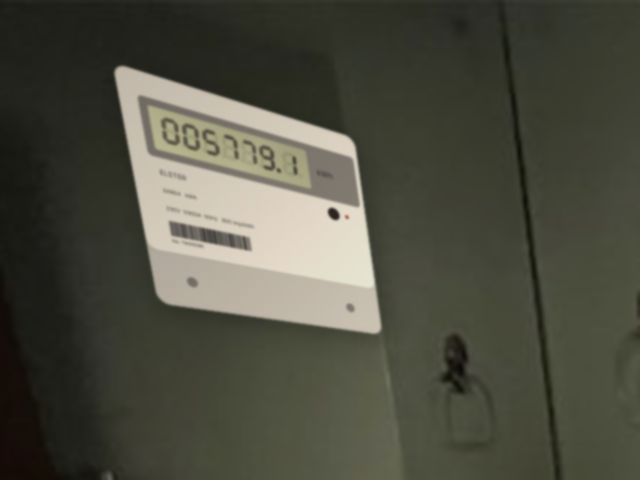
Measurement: 5779.1 kWh
